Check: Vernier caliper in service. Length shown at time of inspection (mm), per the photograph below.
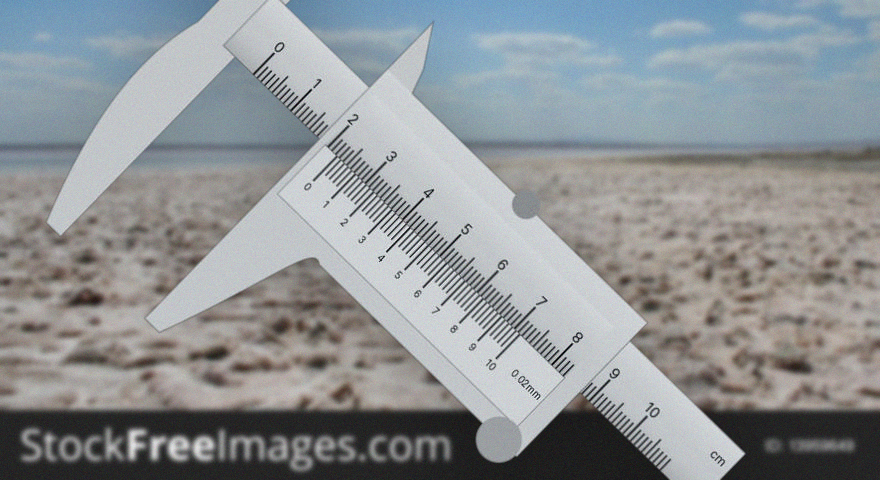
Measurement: 22.5 mm
